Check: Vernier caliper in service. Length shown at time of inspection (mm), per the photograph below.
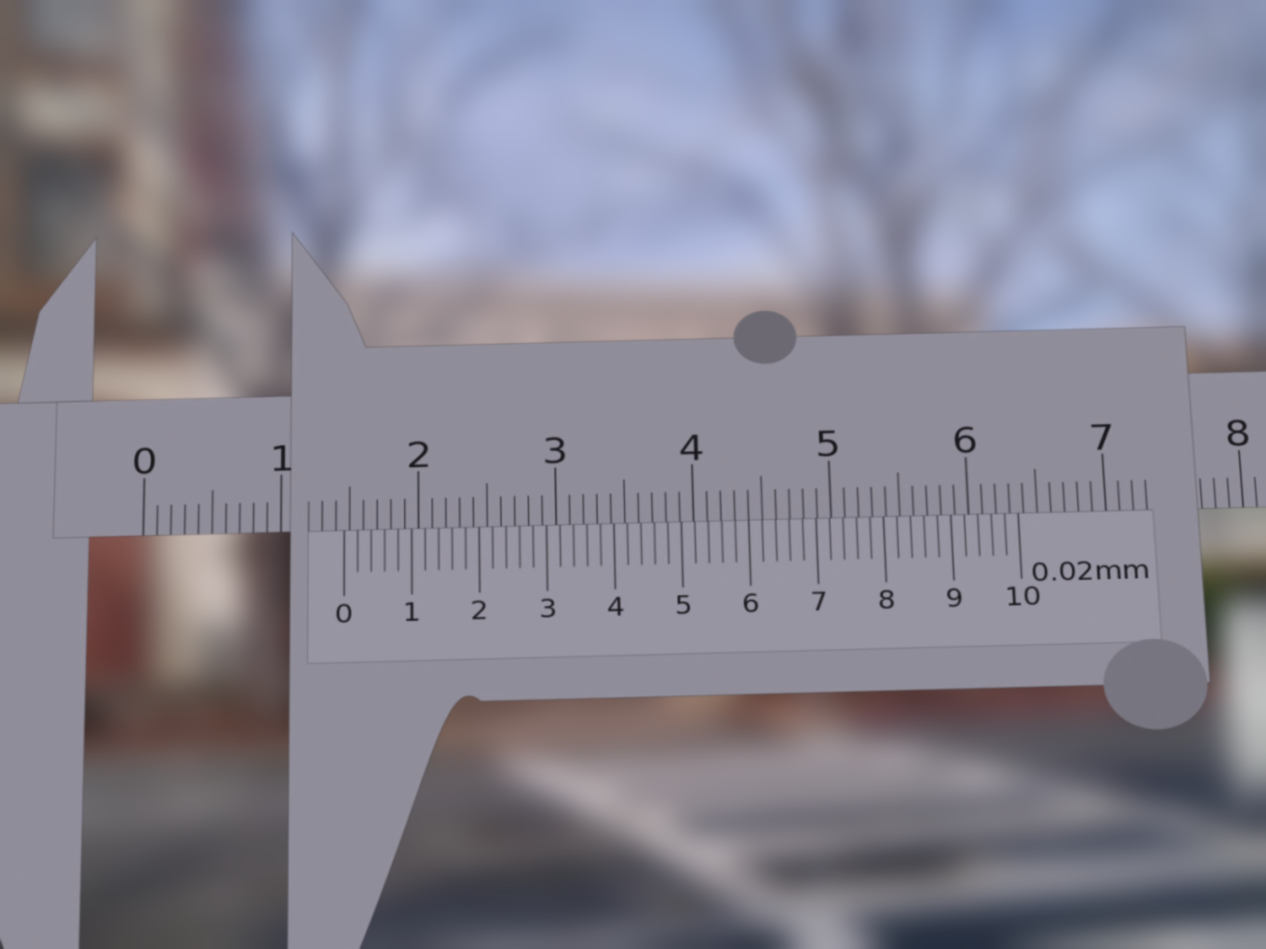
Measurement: 14.6 mm
